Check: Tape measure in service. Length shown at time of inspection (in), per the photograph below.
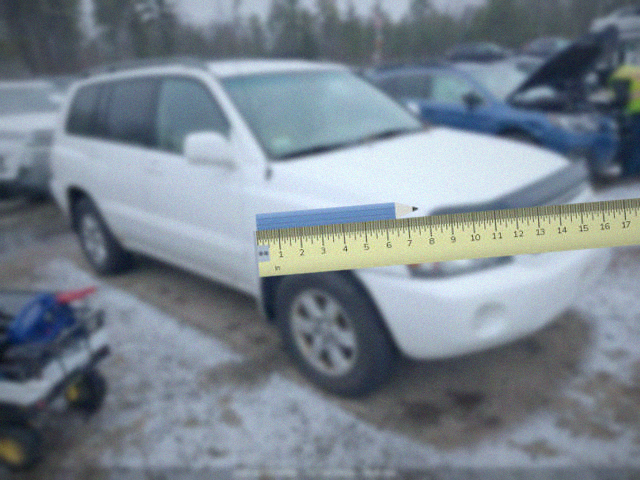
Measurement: 7.5 in
